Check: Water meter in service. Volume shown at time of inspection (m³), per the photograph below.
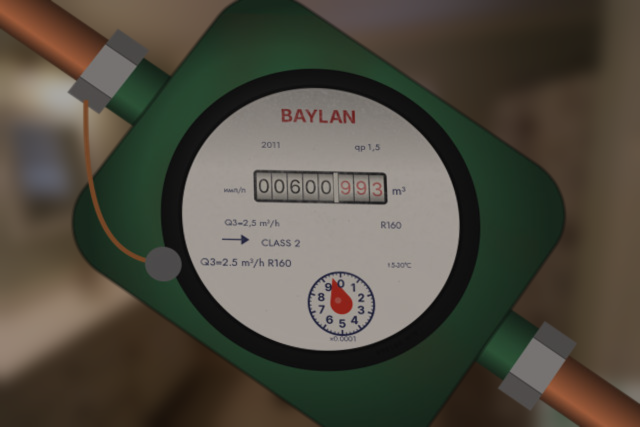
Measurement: 600.9929 m³
